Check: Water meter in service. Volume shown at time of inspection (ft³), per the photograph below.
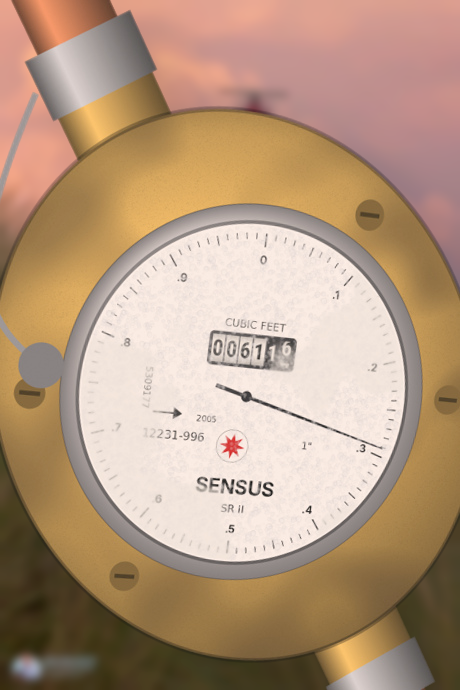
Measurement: 6116.29 ft³
